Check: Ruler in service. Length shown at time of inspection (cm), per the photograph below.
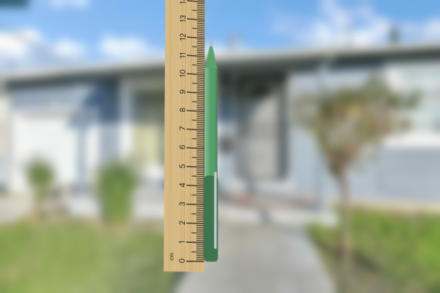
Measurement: 12 cm
